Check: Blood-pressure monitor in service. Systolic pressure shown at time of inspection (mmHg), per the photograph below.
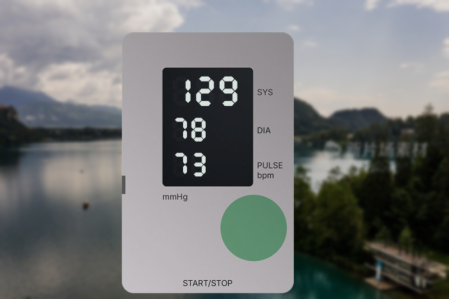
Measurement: 129 mmHg
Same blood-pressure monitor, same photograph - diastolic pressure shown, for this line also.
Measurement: 78 mmHg
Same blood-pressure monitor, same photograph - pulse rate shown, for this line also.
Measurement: 73 bpm
